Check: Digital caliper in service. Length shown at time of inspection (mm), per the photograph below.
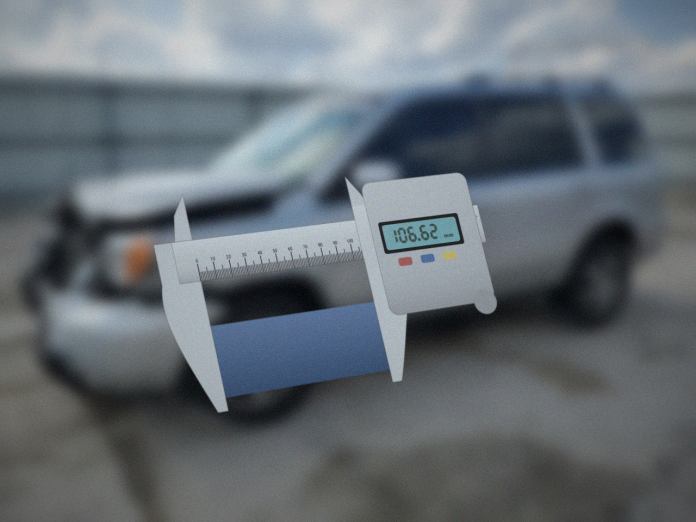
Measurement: 106.62 mm
